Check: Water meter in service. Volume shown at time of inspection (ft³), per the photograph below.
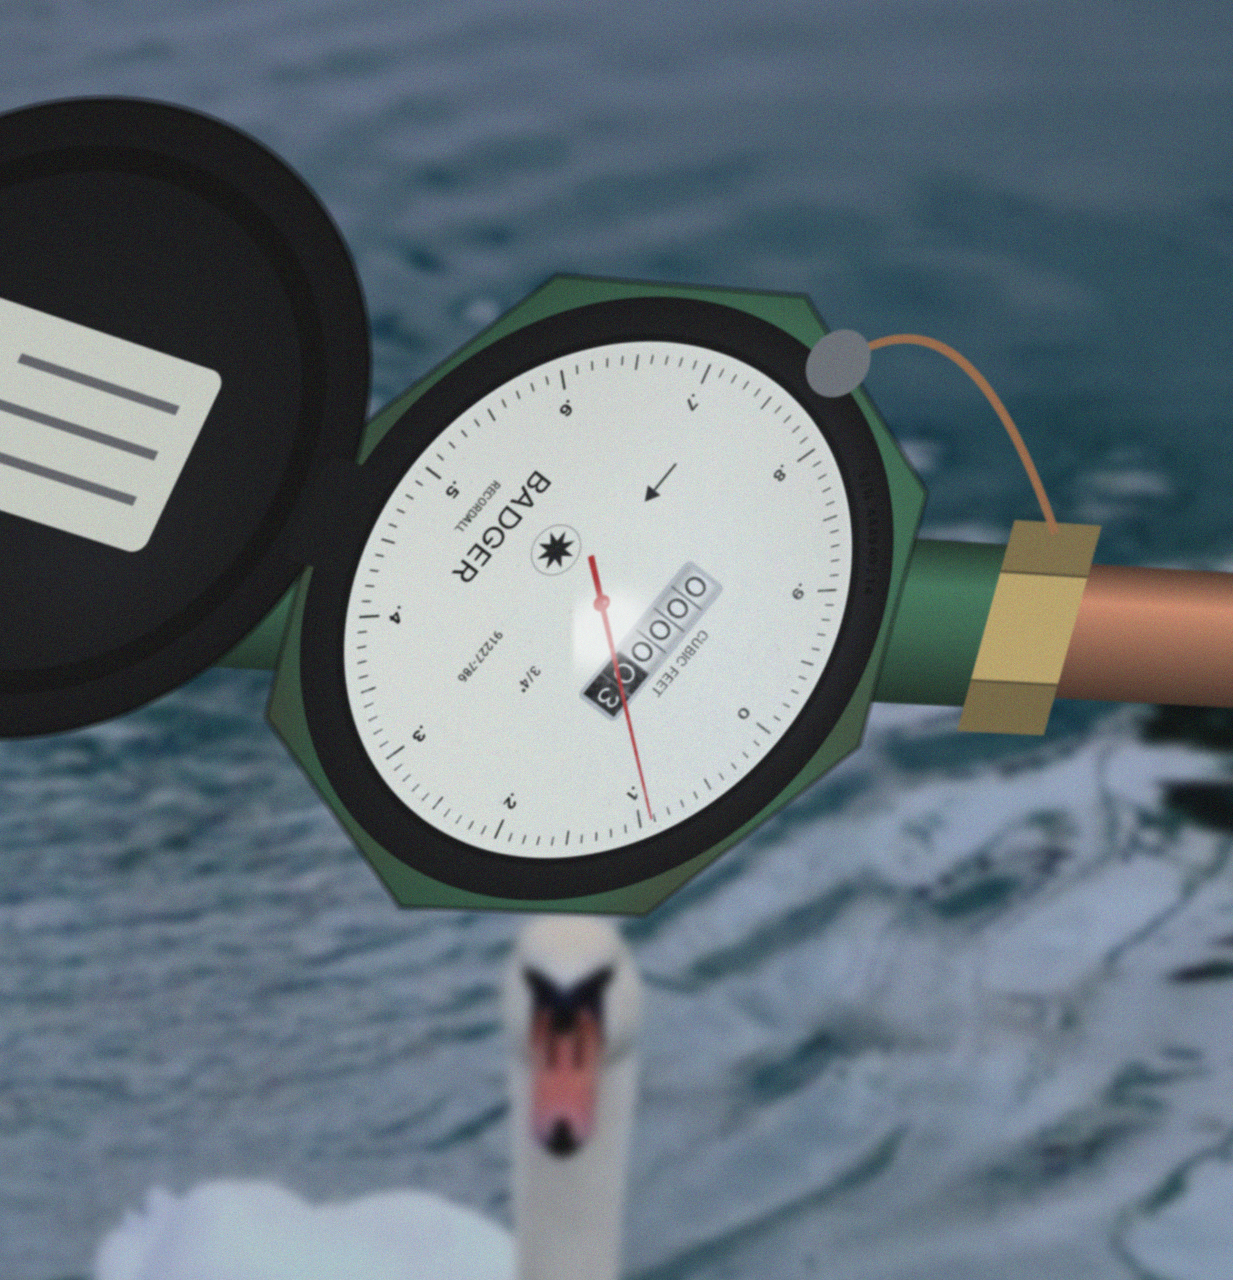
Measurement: 3.09 ft³
